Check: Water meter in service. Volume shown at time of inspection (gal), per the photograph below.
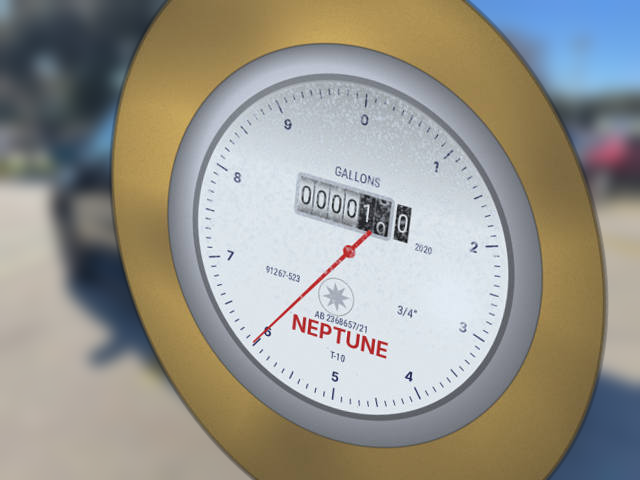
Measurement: 186.0 gal
